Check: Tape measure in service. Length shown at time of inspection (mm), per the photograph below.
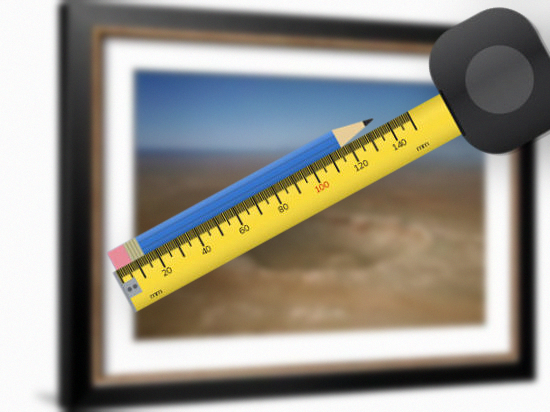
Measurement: 135 mm
